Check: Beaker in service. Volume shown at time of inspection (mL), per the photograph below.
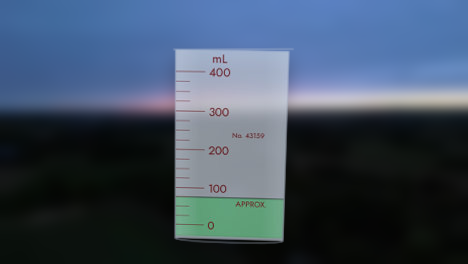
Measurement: 75 mL
